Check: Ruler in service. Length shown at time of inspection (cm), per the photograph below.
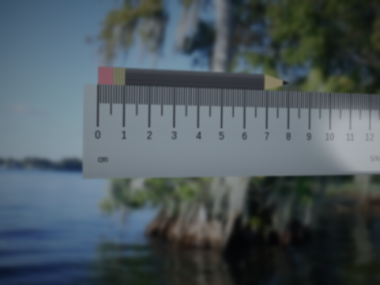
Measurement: 8 cm
